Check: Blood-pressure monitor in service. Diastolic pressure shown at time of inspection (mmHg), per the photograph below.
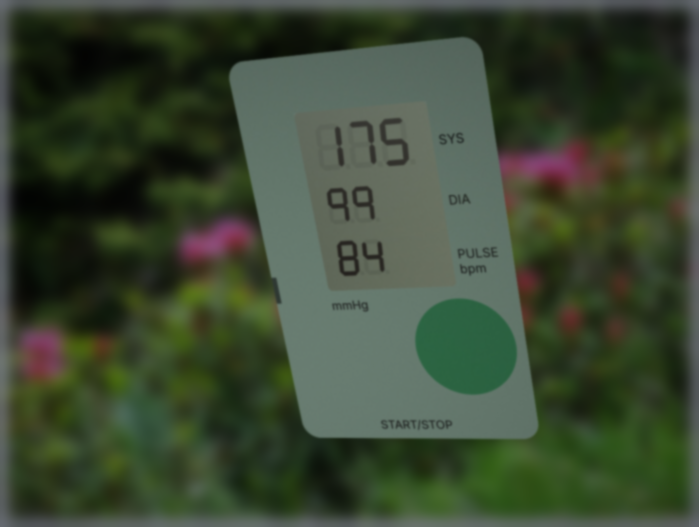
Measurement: 99 mmHg
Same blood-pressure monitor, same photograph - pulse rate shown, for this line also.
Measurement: 84 bpm
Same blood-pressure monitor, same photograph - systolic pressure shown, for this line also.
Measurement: 175 mmHg
